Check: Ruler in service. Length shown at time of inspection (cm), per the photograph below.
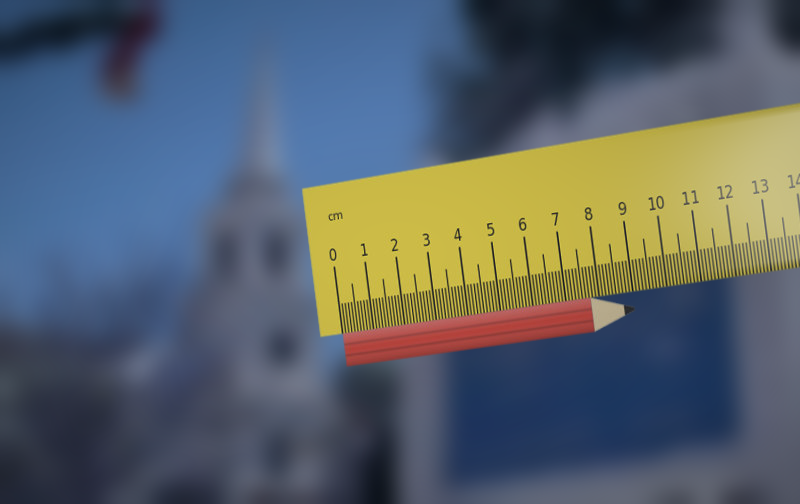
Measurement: 9 cm
